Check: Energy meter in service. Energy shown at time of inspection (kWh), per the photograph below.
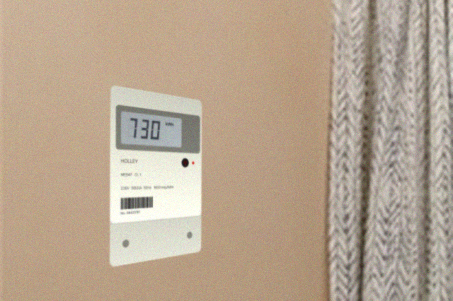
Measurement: 730 kWh
